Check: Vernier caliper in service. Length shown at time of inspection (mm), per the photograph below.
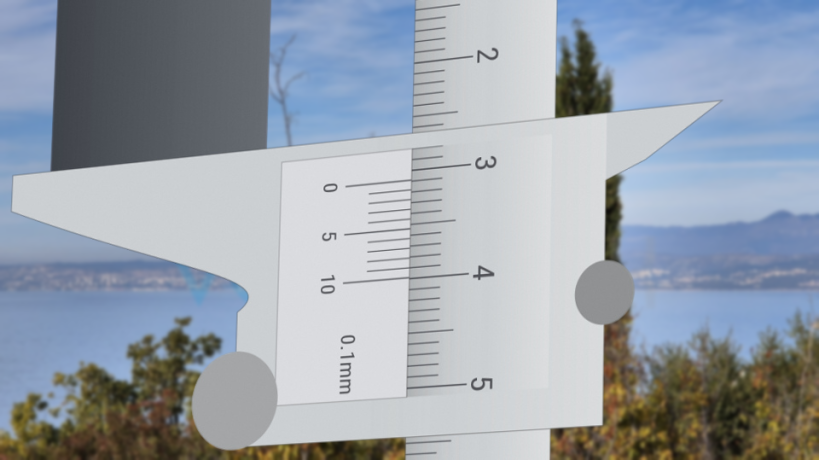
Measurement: 30.9 mm
